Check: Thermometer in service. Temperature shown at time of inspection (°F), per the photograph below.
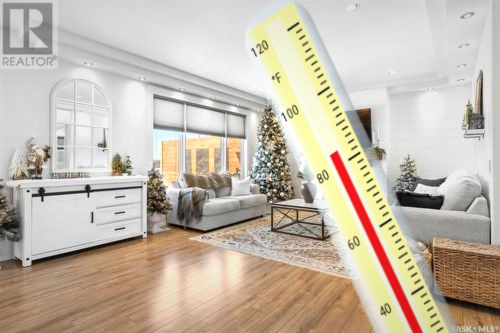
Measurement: 84 °F
